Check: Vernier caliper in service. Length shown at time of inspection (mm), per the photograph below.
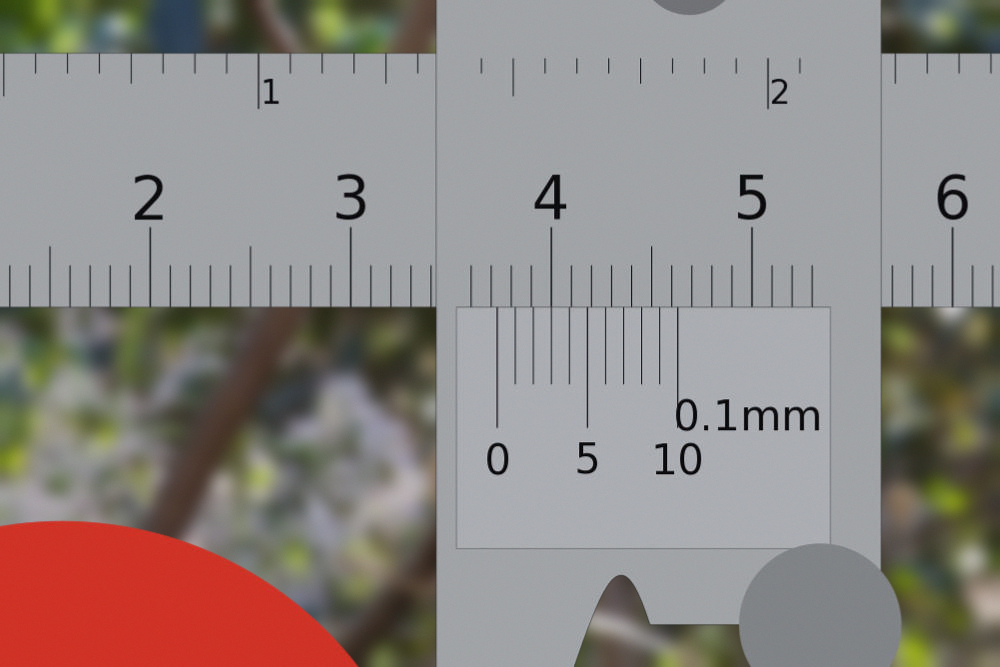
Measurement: 37.3 mm
